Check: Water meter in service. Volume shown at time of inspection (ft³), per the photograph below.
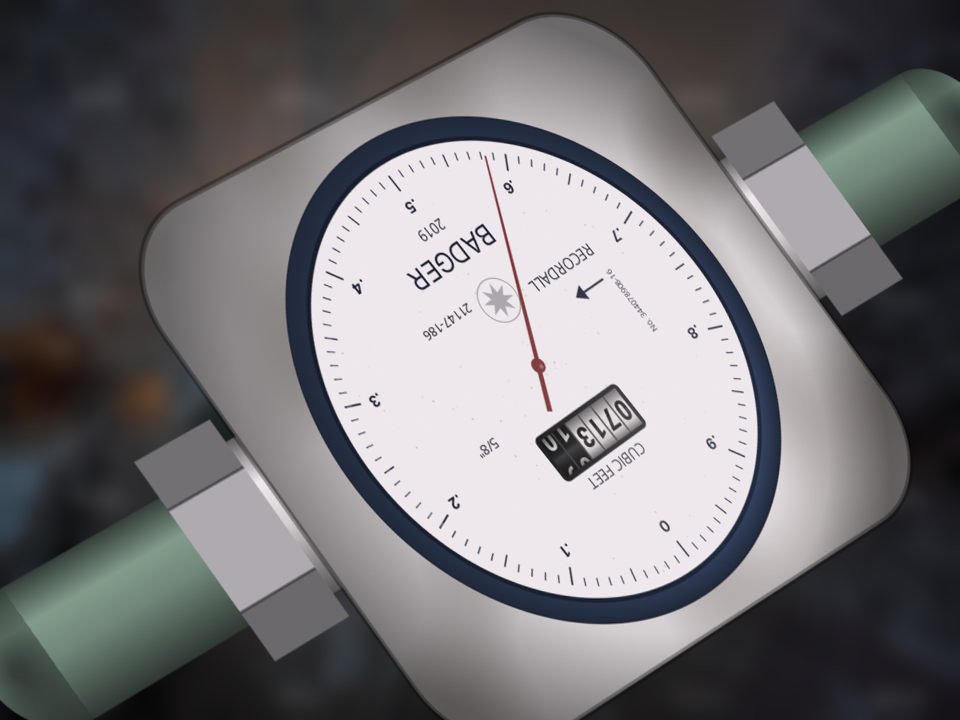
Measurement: 71309.58 ft³
